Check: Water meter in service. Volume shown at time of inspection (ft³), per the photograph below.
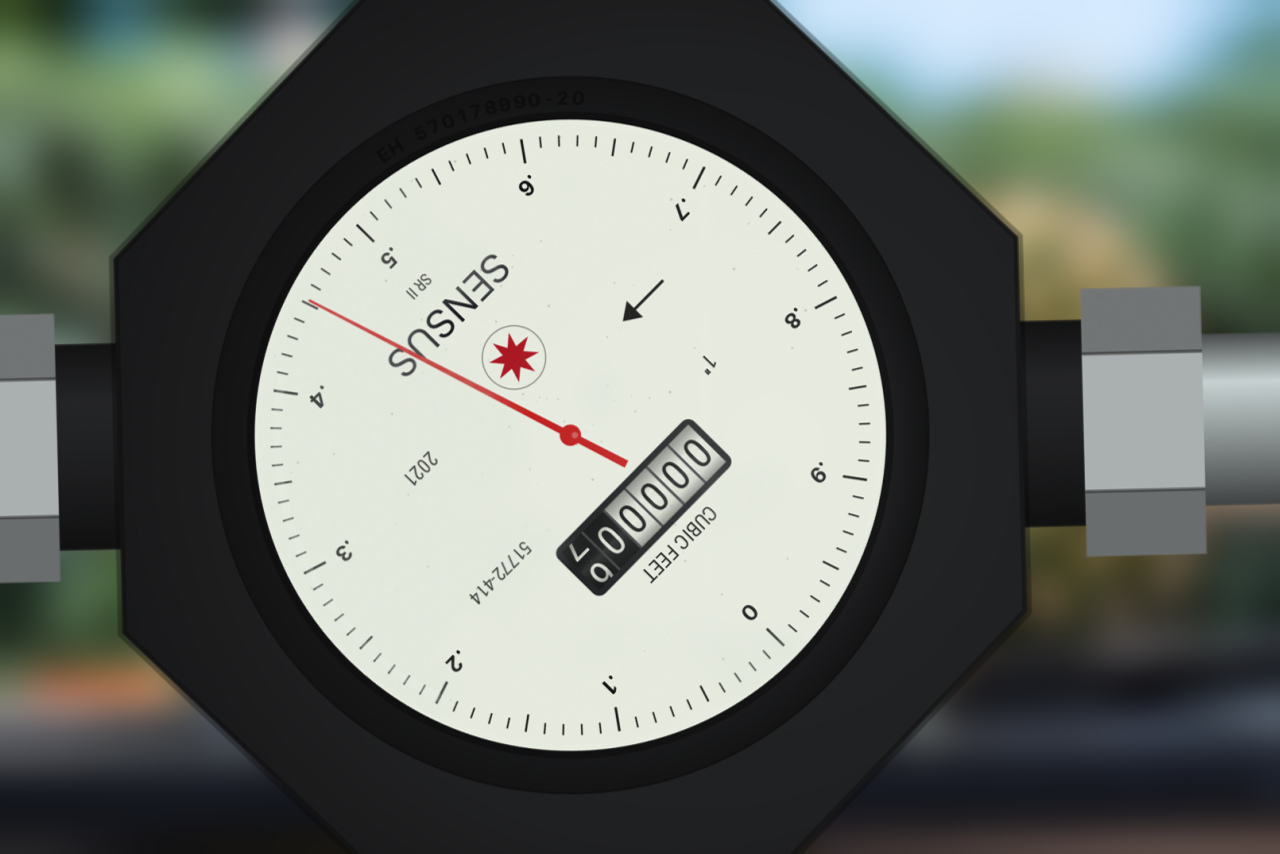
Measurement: 6.45 ft³
